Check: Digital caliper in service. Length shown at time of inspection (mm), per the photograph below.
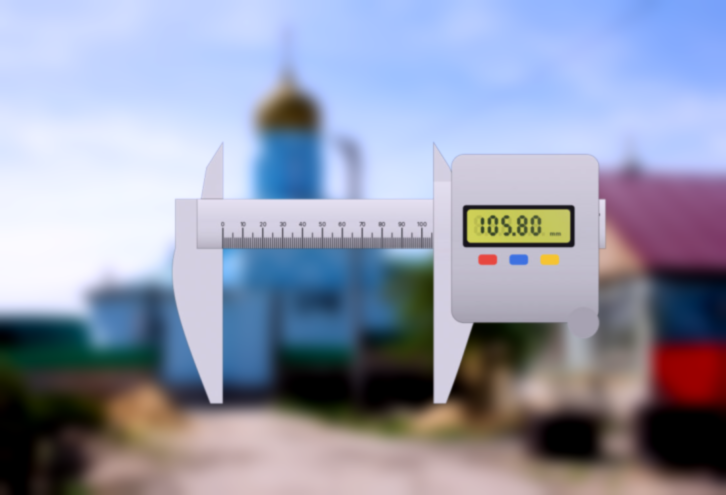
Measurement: 105.80 mm
